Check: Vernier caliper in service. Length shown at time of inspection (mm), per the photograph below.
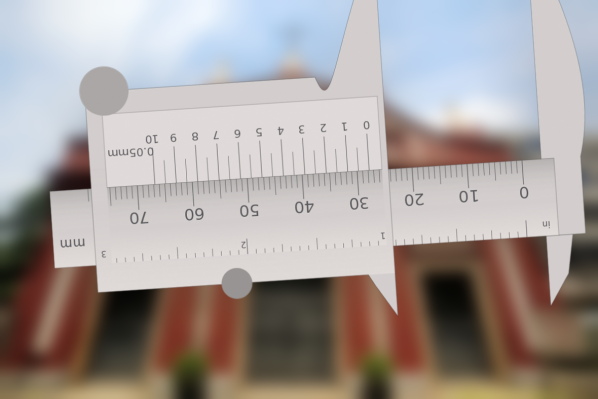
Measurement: 27.8 mm
